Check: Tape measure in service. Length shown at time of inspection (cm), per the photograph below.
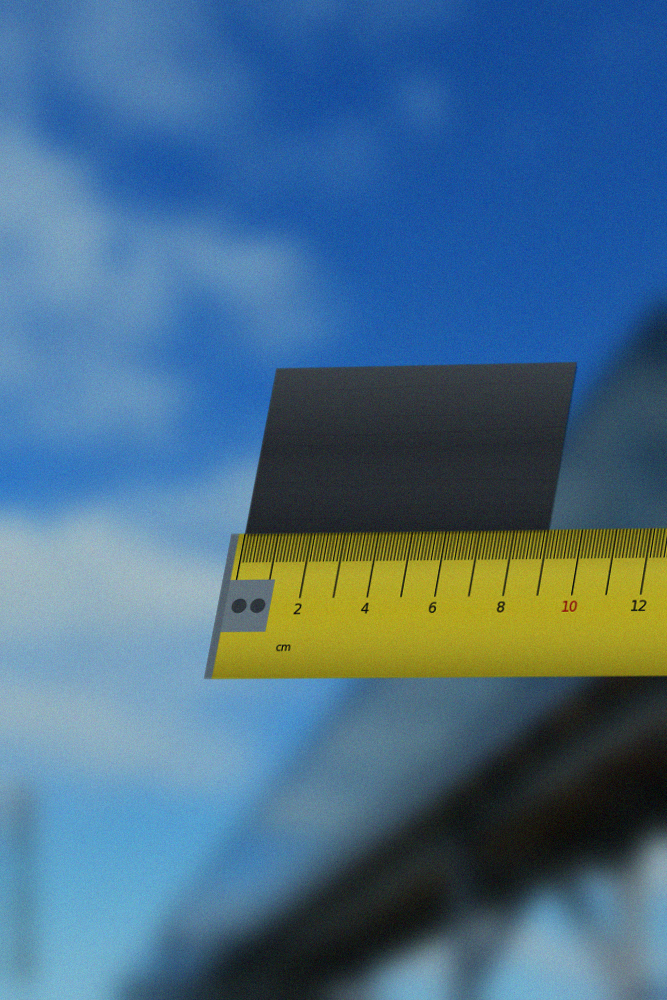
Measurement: 9 cm
